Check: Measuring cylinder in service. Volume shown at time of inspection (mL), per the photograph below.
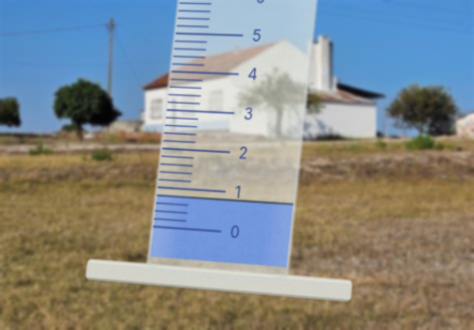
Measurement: 0.8 mL
